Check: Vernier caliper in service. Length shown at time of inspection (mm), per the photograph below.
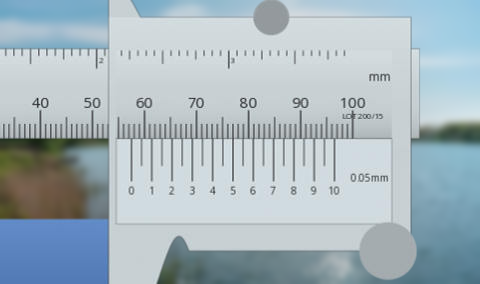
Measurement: 57.5 mm
